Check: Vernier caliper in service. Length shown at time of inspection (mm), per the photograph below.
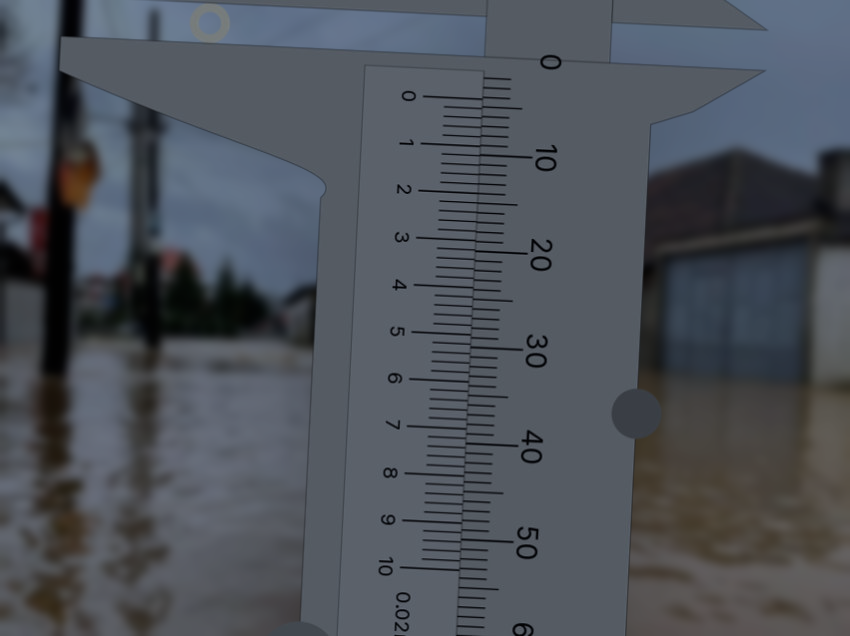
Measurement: 4.2 mm
